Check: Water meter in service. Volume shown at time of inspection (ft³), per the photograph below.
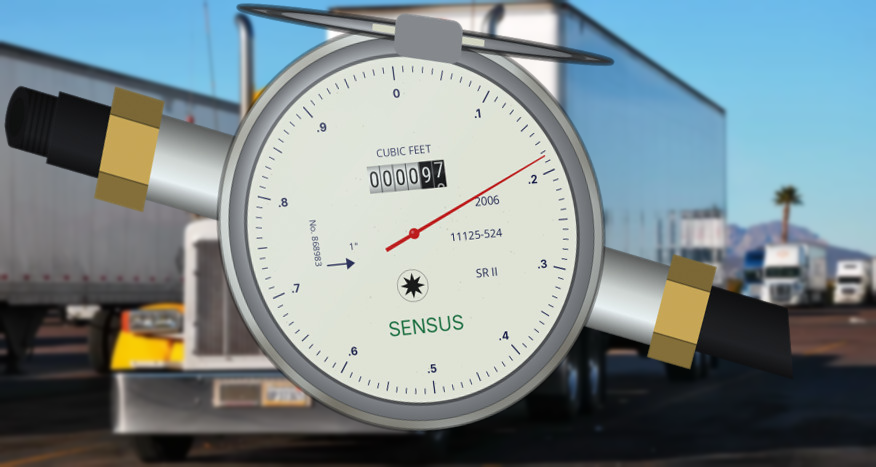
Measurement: 97.18 ft³
